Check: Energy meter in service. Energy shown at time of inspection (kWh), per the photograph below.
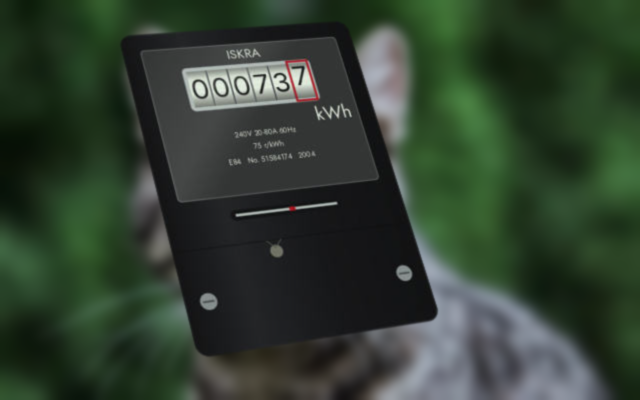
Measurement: 73.7 kWh
